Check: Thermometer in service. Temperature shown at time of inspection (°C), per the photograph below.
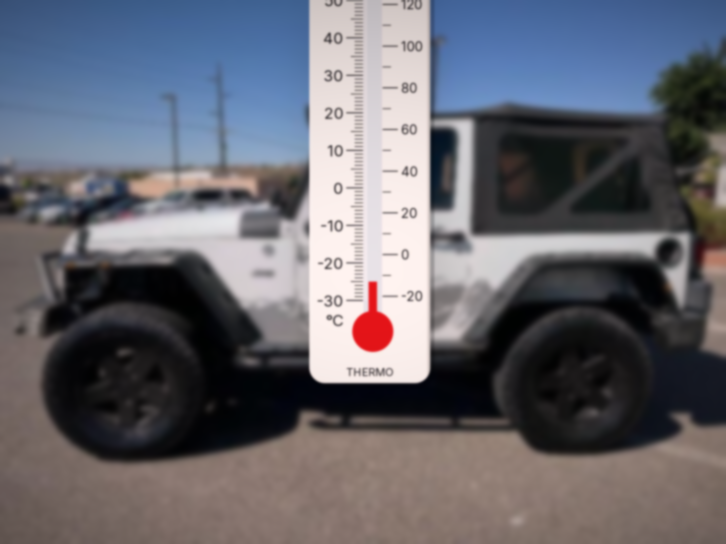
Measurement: -25 °C
